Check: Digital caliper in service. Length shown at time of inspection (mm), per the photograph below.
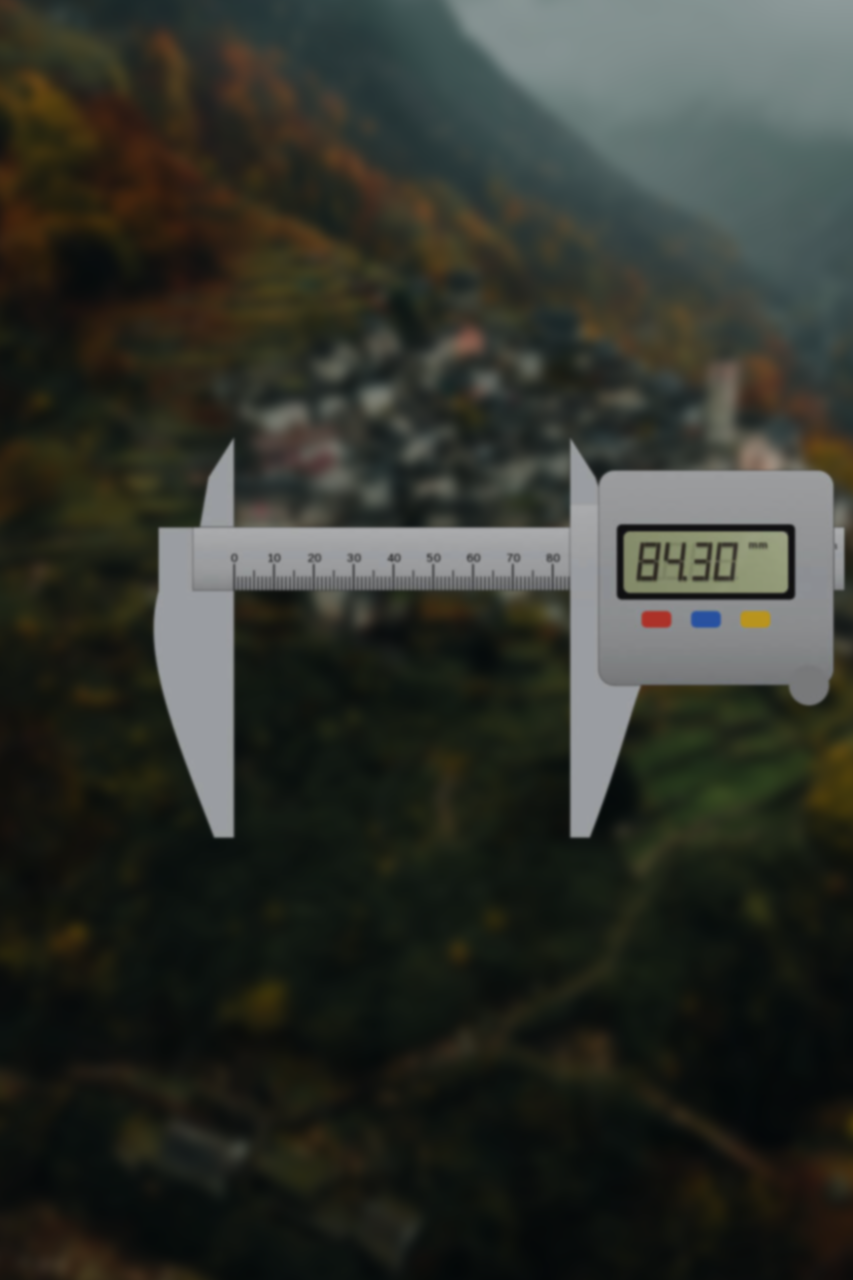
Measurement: 84.30 mm
